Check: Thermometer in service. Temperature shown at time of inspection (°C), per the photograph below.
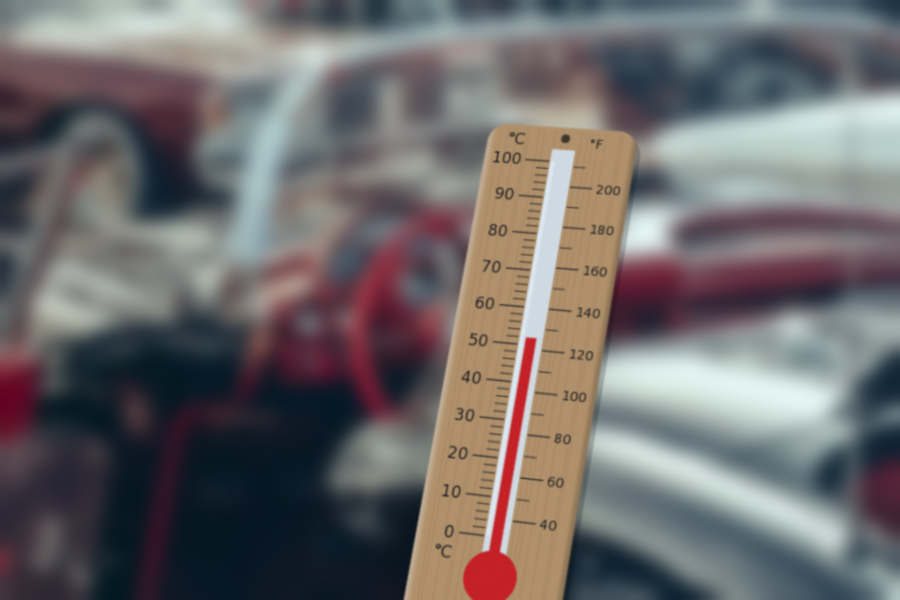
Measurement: 52 °C
